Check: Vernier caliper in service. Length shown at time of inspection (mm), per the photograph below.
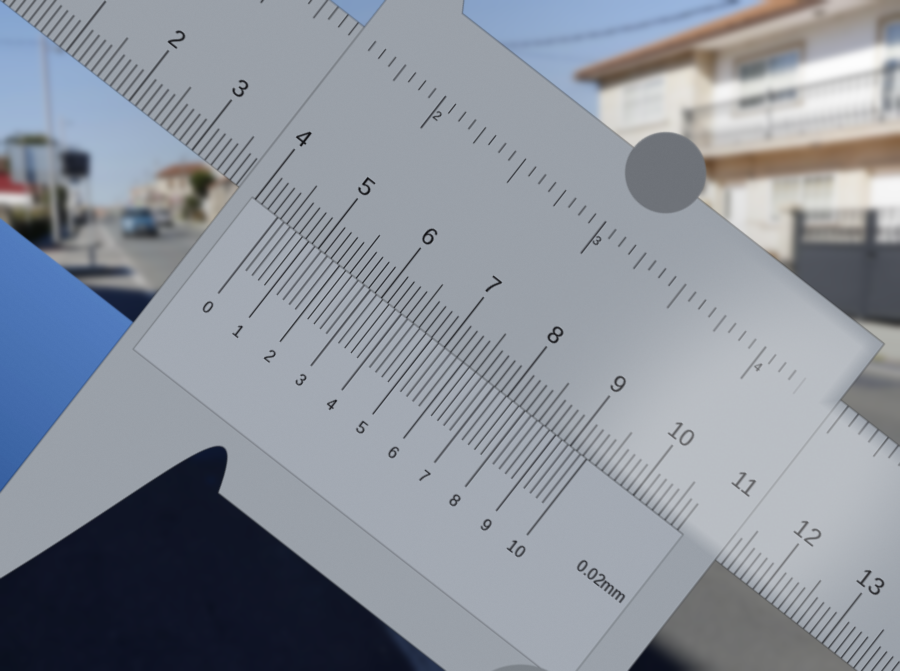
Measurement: 43.6 mm
